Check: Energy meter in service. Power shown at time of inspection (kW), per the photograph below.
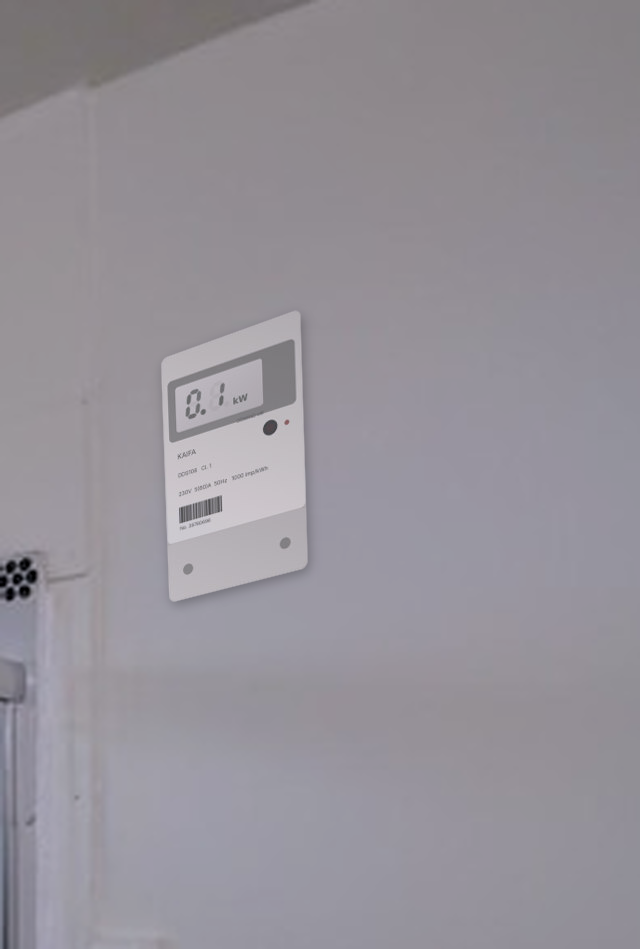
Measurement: 0.1 kW
